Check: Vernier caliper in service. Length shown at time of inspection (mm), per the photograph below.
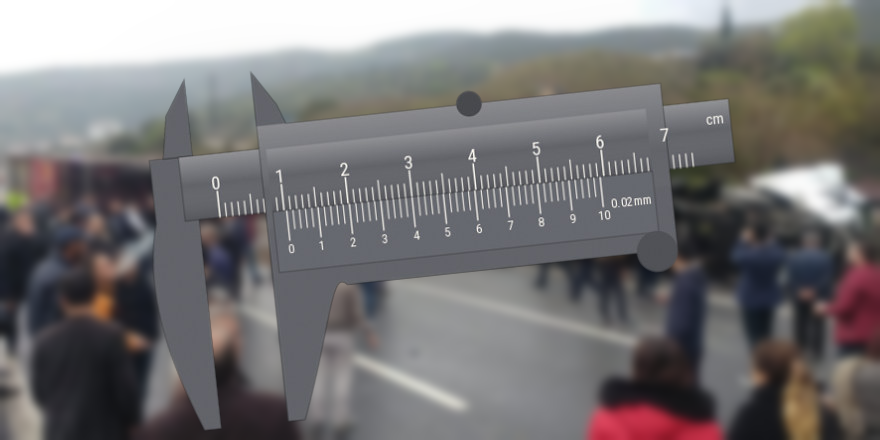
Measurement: 10.4 mm
